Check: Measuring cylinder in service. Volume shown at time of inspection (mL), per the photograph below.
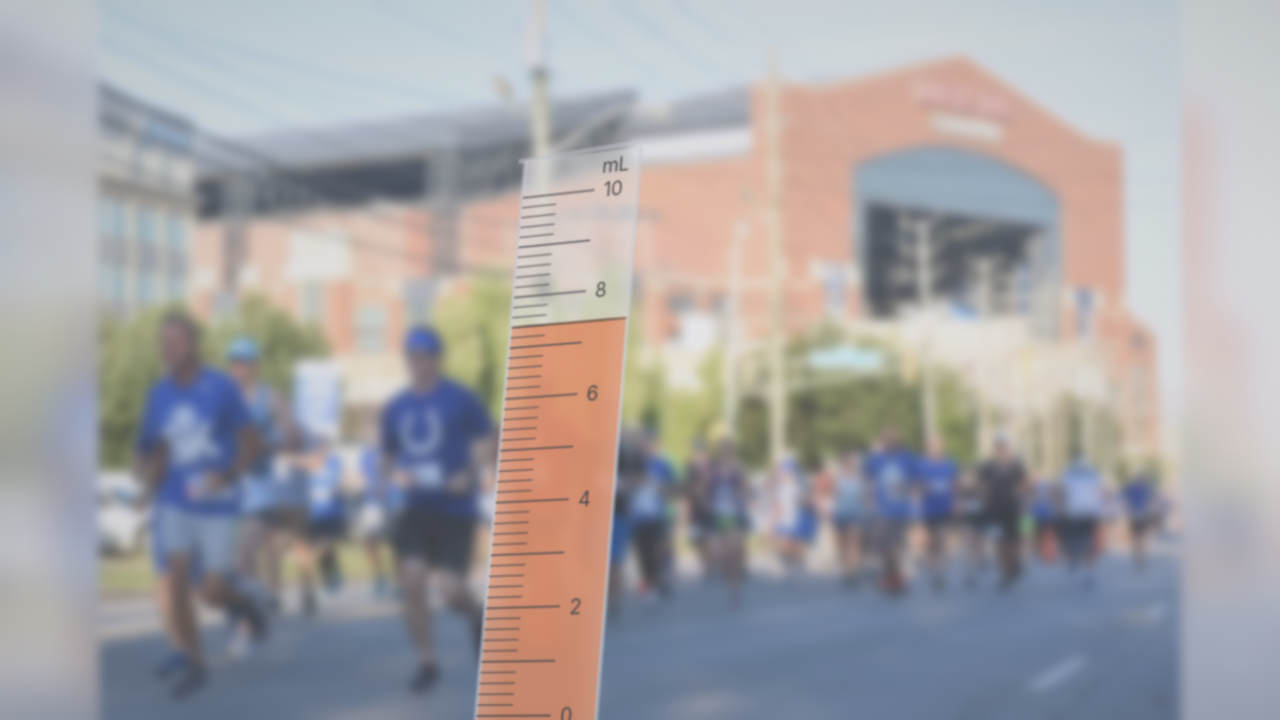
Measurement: 7.4 mL
